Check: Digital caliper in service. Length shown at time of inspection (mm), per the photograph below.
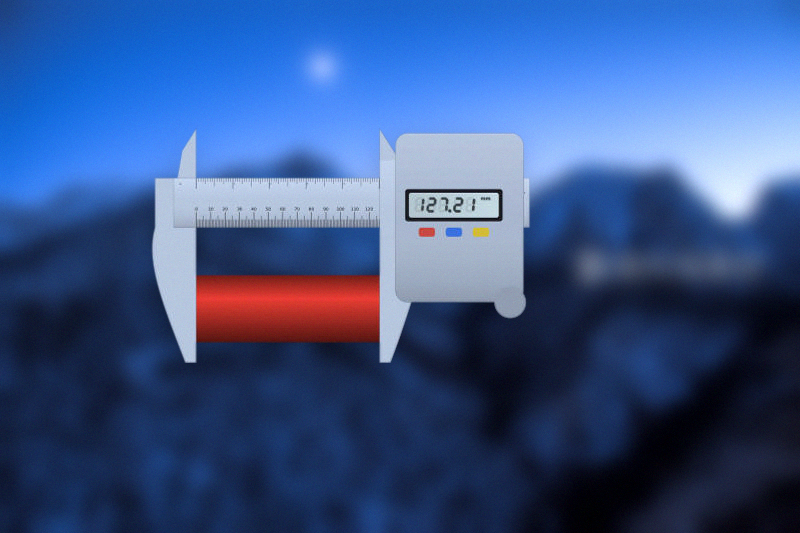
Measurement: 127.21 mm
